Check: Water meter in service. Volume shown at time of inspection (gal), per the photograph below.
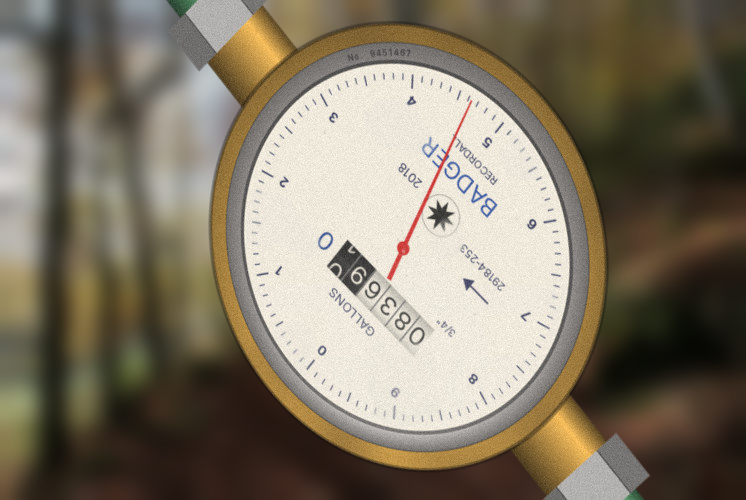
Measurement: 836904.6 gal
